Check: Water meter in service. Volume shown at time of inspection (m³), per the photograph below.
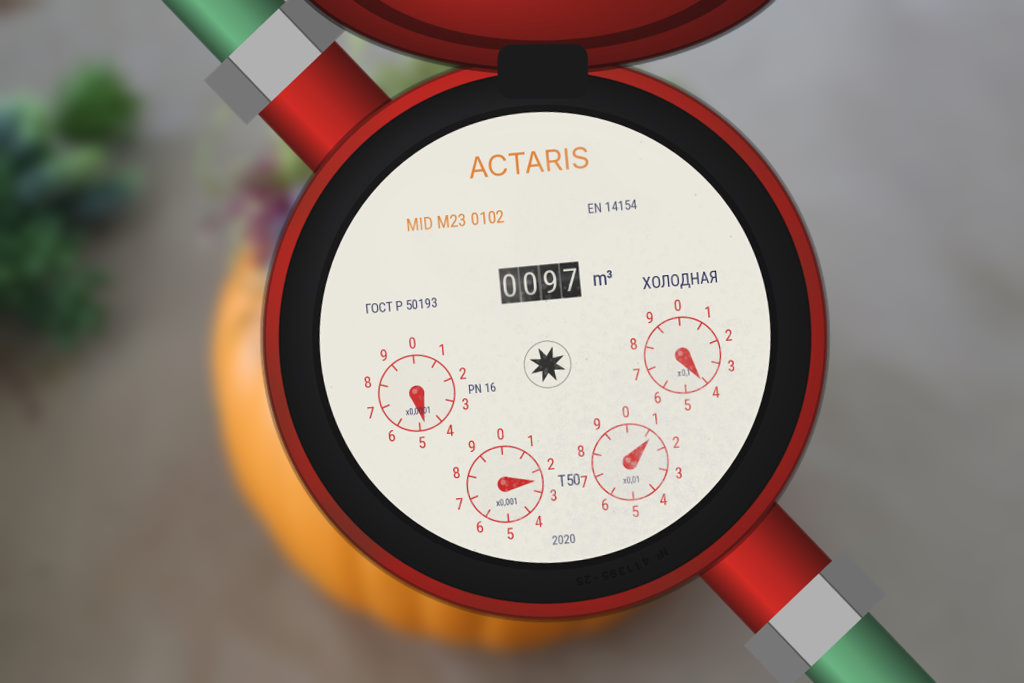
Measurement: 97.4124 m³
